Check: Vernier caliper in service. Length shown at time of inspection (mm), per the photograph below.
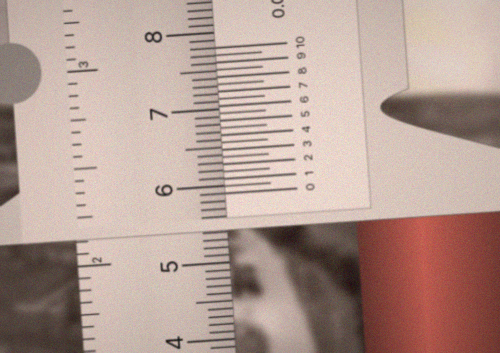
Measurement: 59.0 mm
